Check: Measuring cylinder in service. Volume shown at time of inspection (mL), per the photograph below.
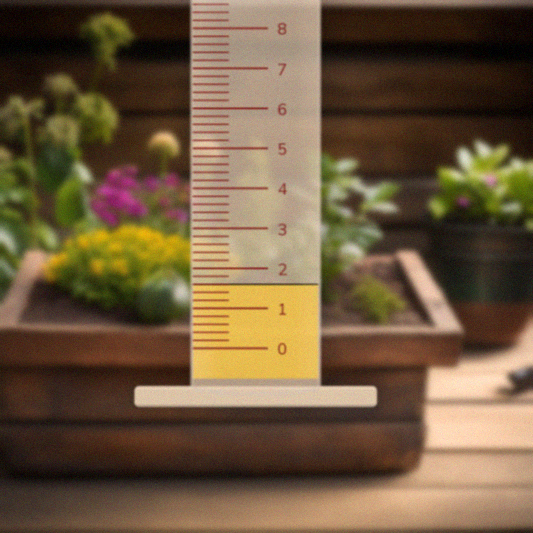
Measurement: 1.6 mL
